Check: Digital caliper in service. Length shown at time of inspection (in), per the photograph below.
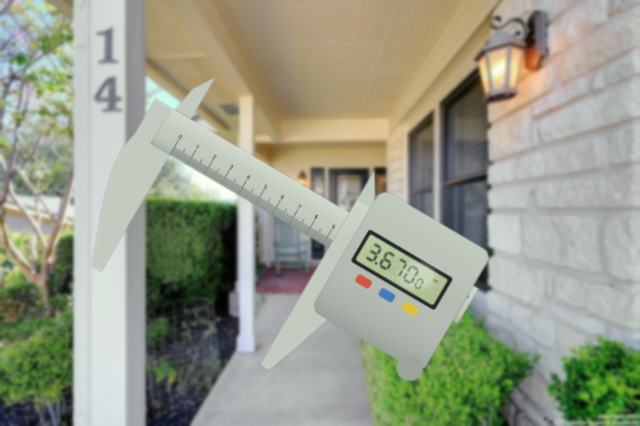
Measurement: 3.6700 in
